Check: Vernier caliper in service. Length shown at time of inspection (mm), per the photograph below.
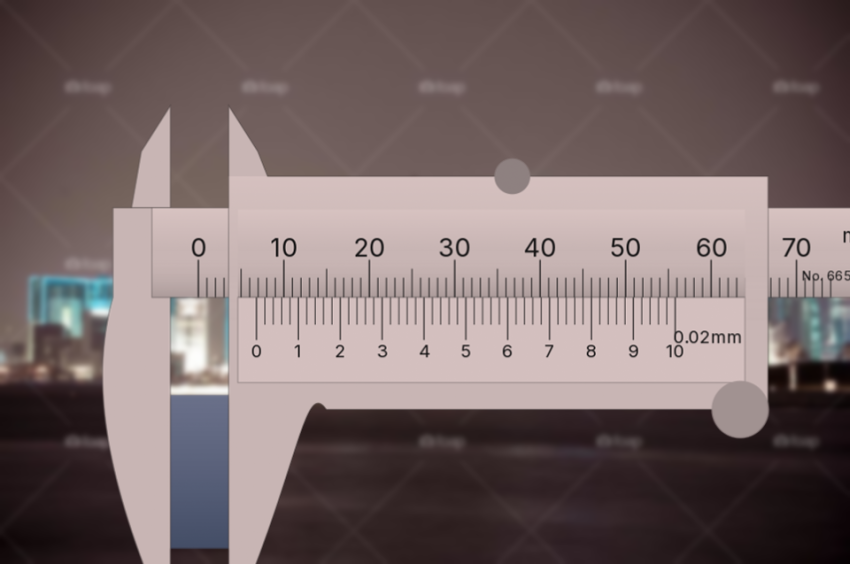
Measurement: 6.8 mm
